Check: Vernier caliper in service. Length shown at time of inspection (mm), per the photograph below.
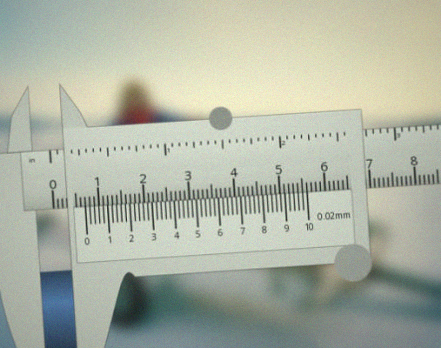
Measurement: 7.0 mm
